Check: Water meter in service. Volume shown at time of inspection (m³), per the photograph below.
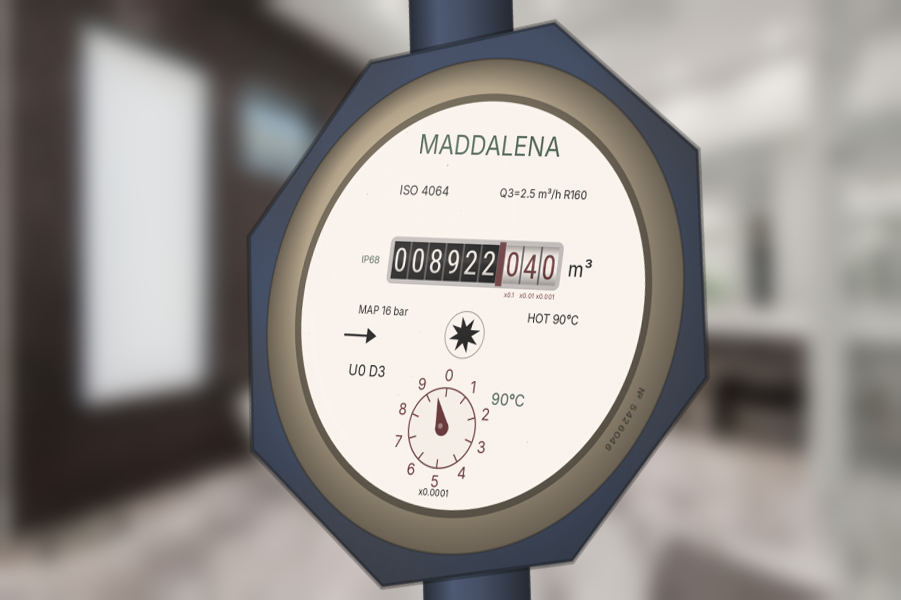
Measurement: 8922.0399 m³
